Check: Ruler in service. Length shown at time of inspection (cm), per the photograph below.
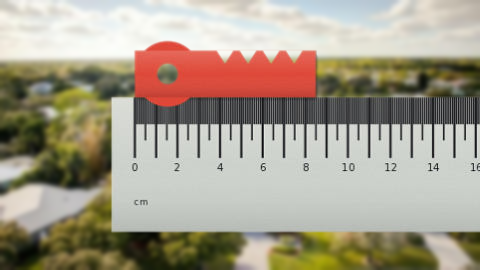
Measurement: 8.5 cm
